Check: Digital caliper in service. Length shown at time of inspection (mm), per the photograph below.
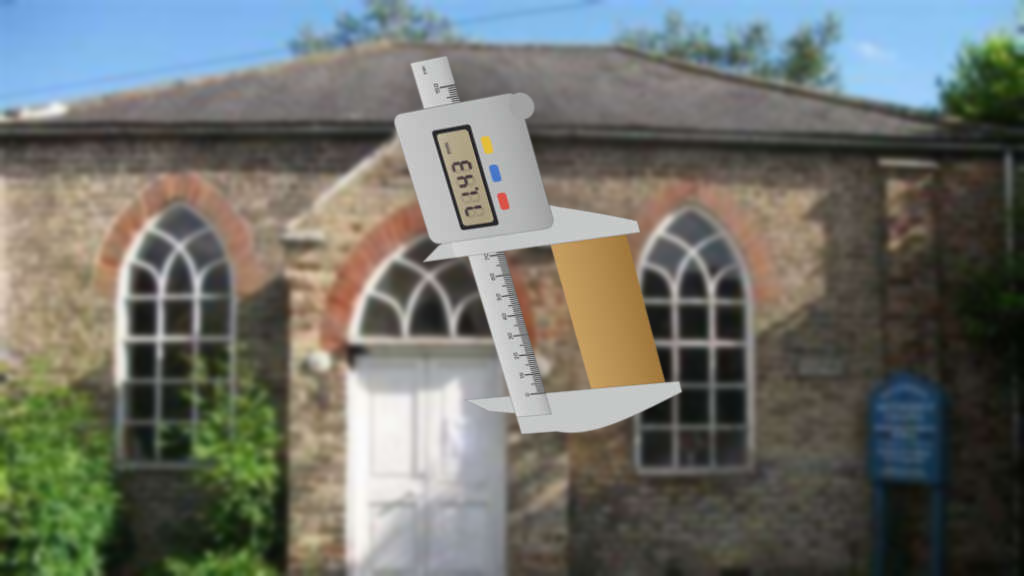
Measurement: 71.43 mm
